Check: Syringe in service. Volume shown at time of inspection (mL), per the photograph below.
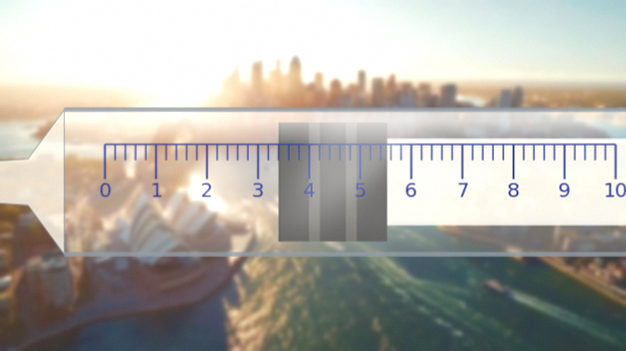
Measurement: 3.4 mL
